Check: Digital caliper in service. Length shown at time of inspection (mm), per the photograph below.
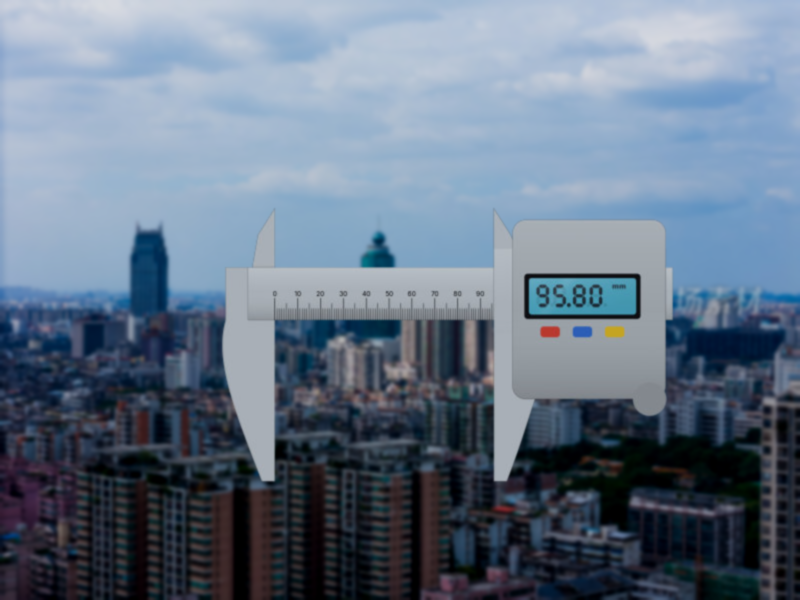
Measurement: 95.80 mm
